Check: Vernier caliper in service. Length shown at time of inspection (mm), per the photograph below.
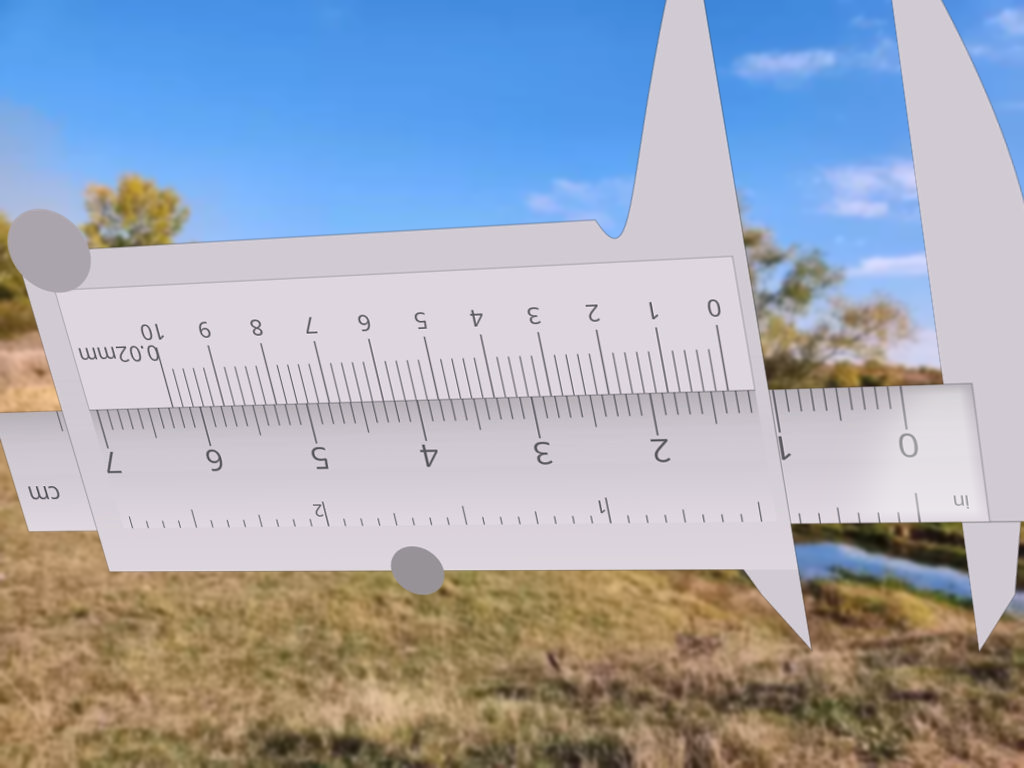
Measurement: 13.6 mm
